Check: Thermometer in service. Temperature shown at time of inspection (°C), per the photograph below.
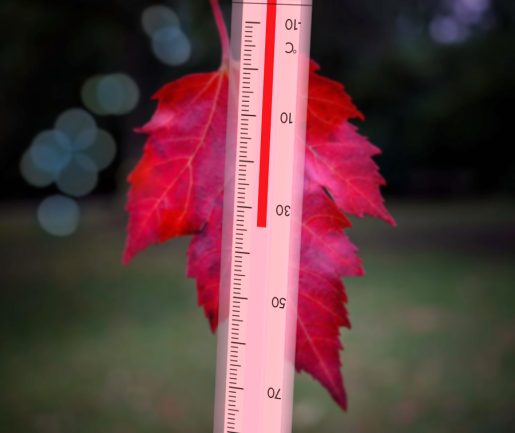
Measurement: 34 °C
